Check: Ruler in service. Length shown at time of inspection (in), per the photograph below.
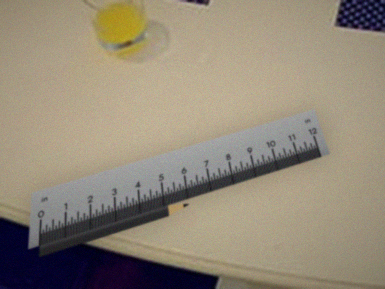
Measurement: 6 in
